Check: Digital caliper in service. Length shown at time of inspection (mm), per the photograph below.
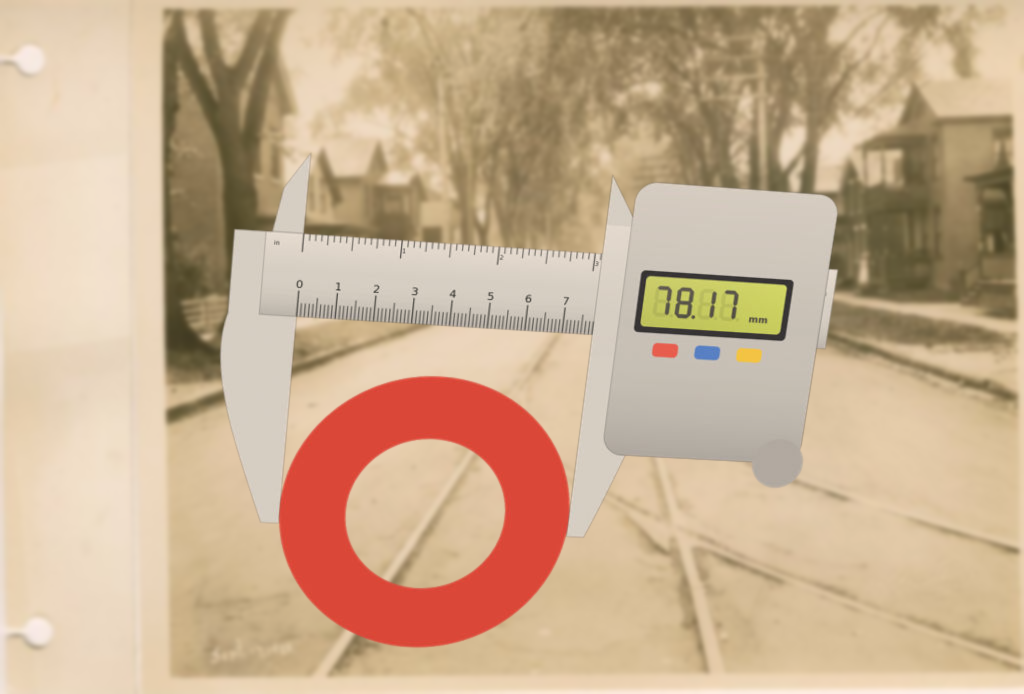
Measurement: 78.17 mm
